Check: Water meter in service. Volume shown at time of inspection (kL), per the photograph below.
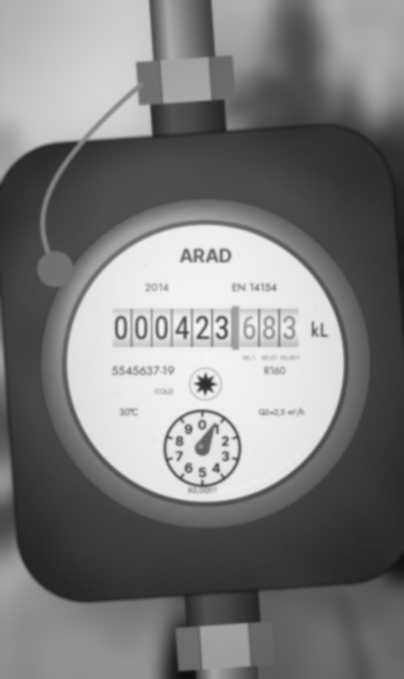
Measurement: 423.6830 kL
